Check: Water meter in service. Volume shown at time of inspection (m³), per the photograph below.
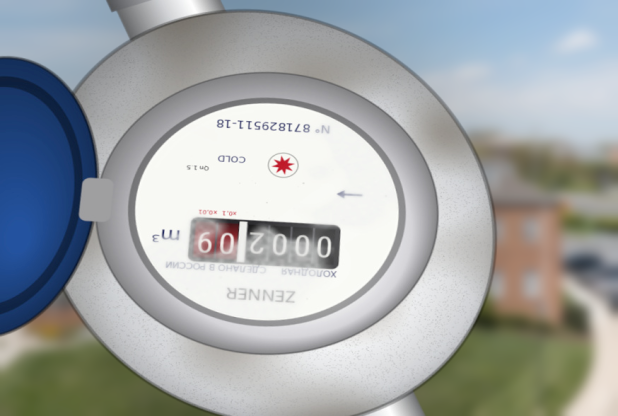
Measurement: 2.09 m³
